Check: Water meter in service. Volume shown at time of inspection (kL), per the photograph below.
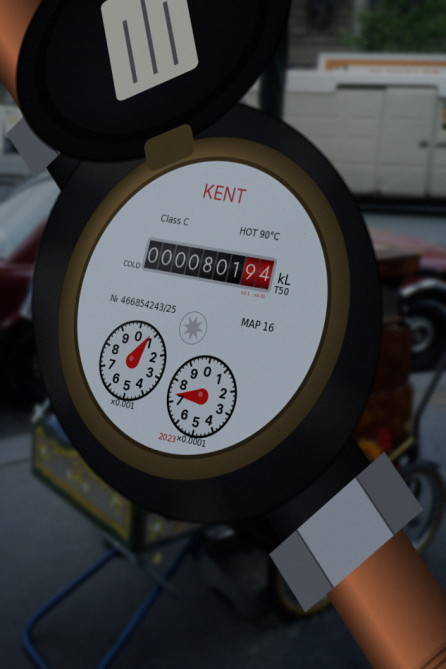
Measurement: 801.9407 kL
